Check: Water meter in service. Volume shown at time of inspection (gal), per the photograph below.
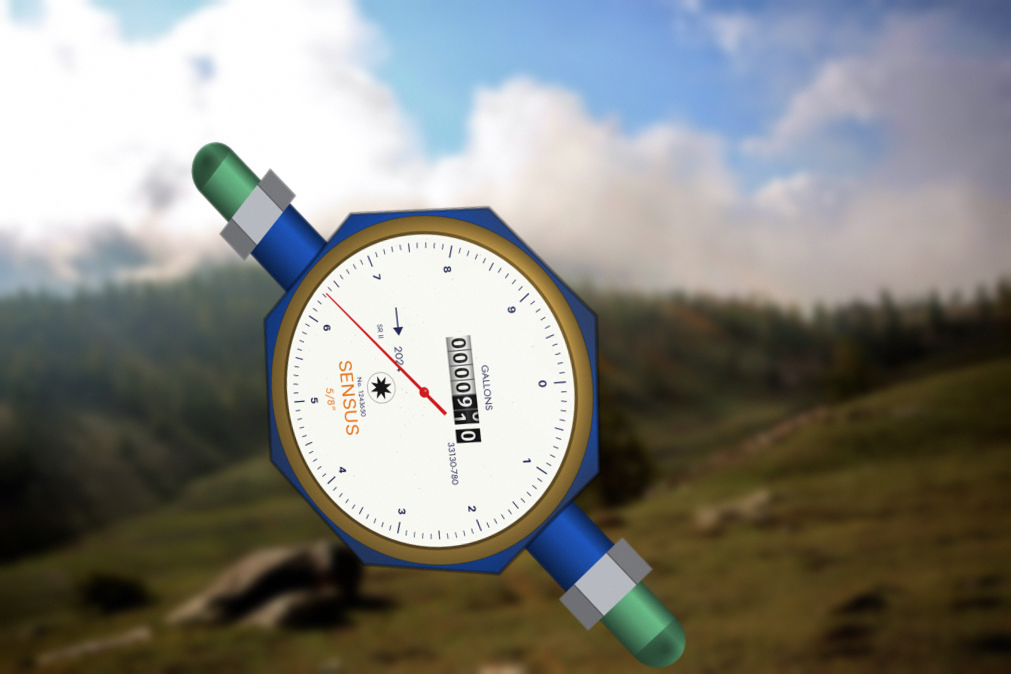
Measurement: 906.3 gal
